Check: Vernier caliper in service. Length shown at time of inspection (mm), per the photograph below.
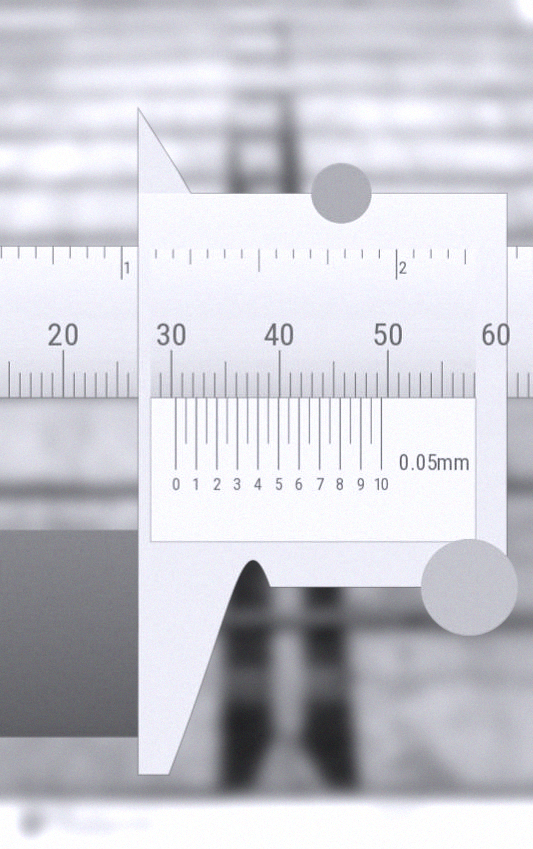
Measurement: 30.4 mm
